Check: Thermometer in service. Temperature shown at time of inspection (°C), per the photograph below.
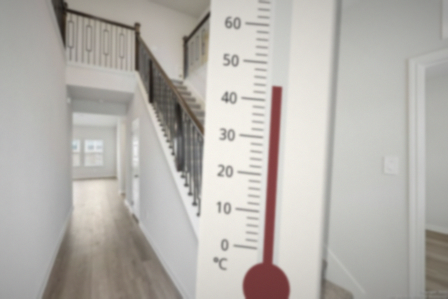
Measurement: 44 °C
